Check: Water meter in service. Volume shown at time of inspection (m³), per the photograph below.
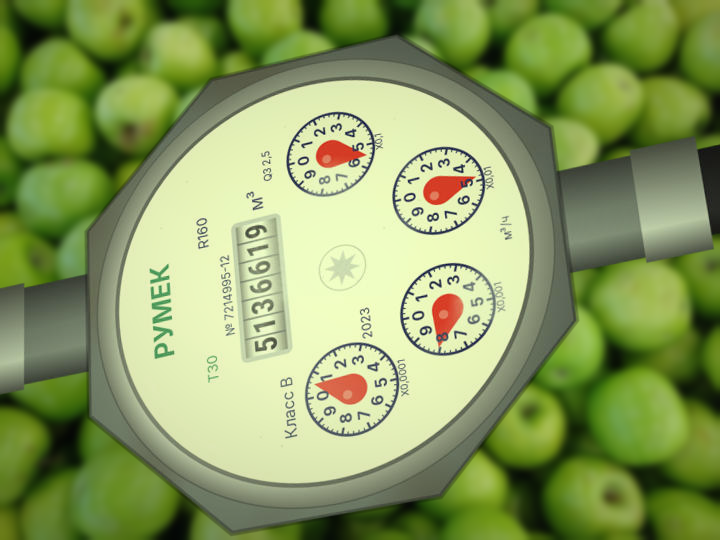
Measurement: 5136619.5480 m³
